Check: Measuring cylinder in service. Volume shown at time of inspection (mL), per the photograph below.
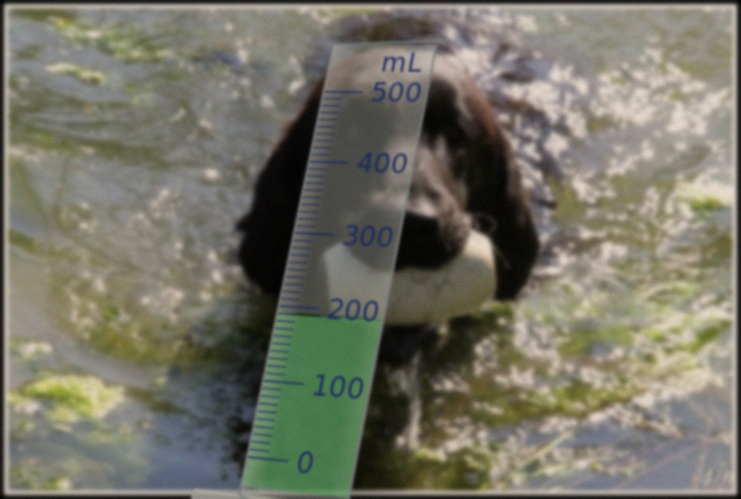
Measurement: 190 mL
